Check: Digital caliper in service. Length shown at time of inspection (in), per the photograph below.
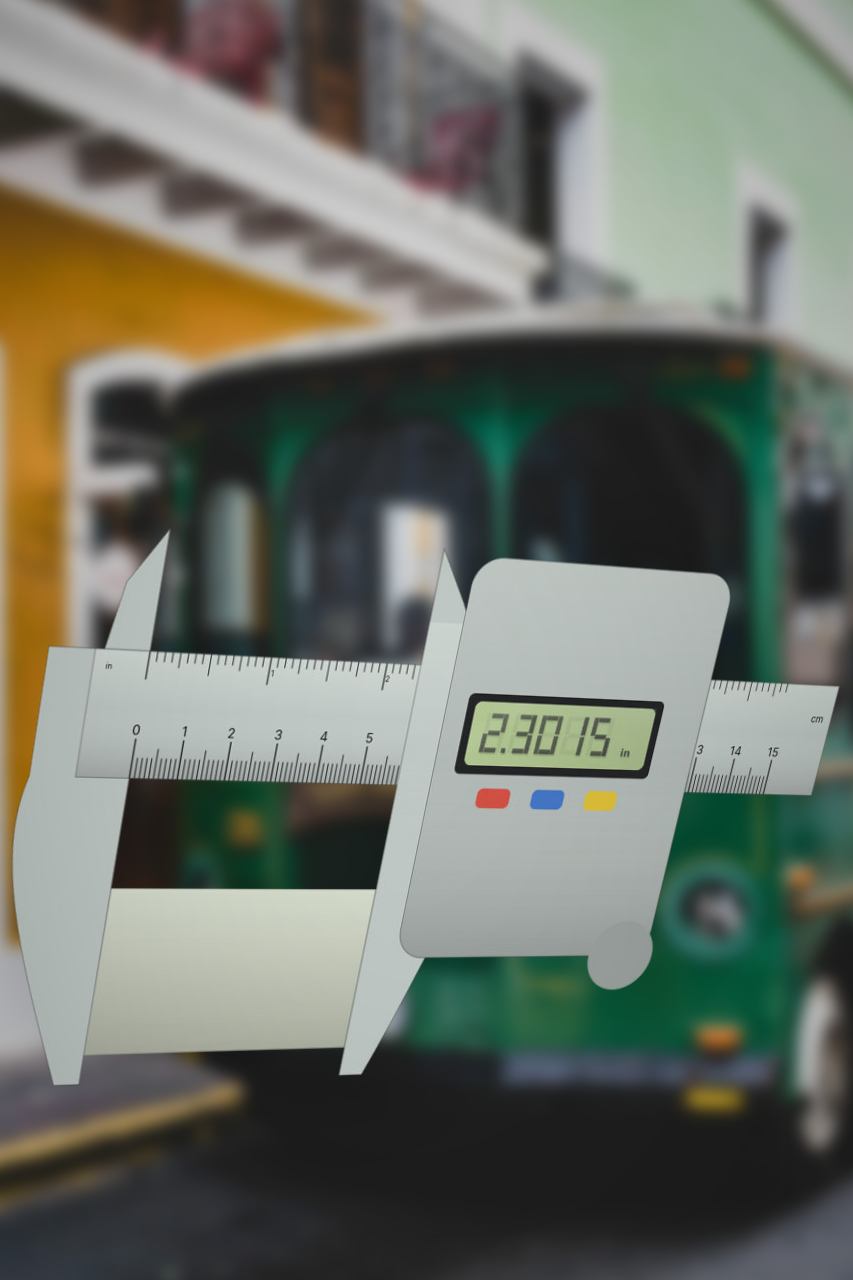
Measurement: 2.3015 in
